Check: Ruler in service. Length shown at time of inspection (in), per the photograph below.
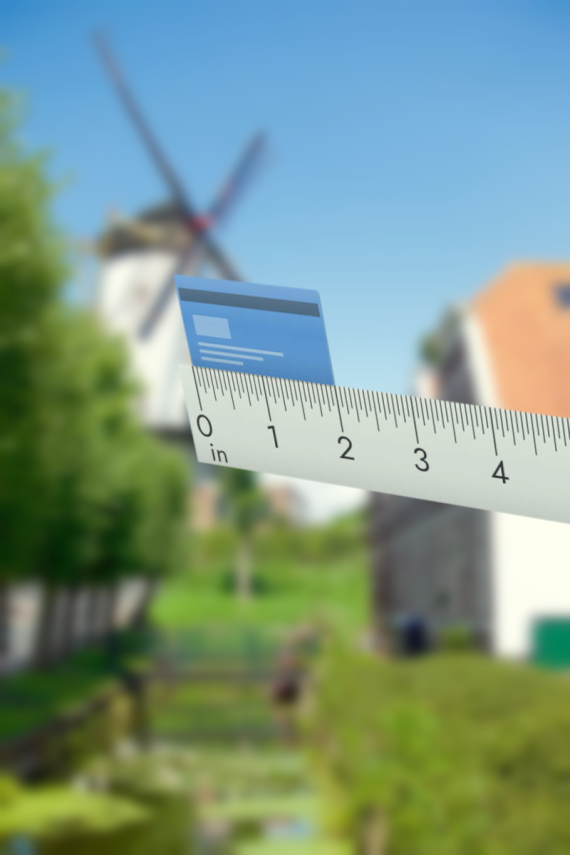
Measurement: 2 in
